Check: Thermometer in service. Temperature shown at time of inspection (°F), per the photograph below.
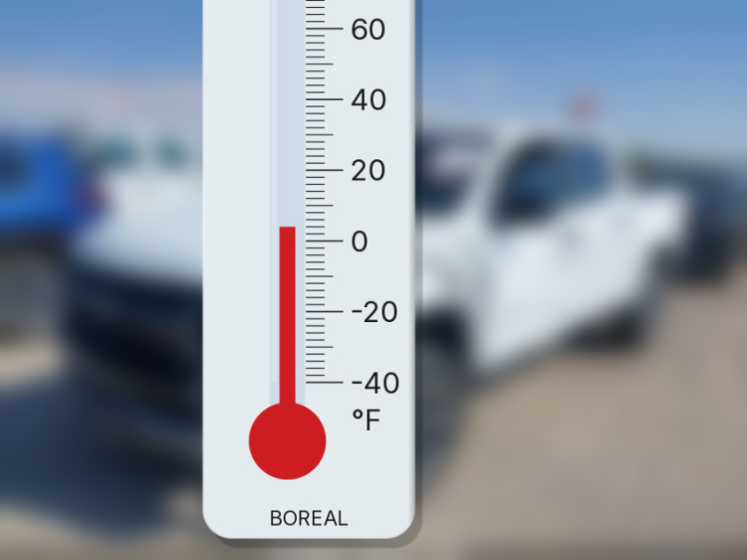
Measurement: 4 °F
